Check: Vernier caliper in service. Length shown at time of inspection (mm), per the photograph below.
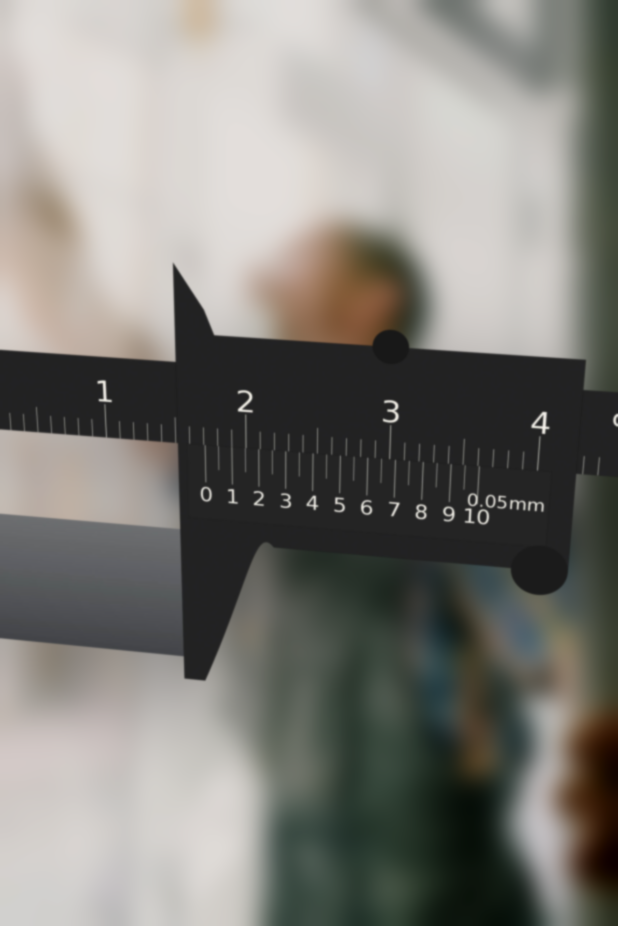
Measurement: 17.1 mm
